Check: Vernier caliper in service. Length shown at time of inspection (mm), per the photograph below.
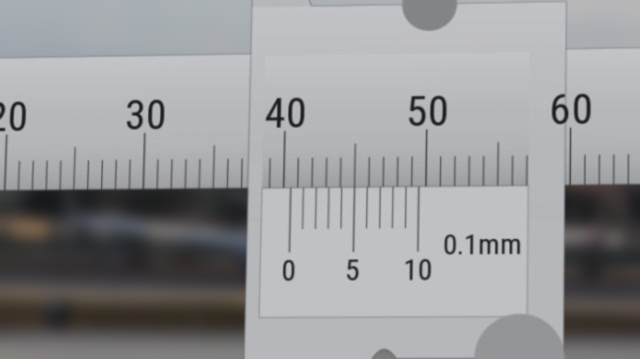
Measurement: 40.5 mm
